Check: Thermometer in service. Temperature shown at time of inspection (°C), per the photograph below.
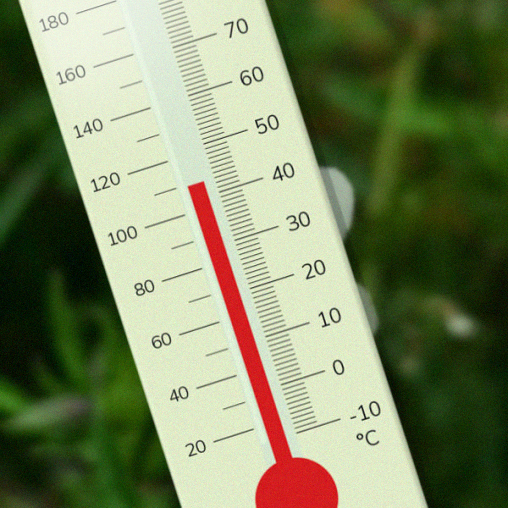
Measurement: 43 °C
